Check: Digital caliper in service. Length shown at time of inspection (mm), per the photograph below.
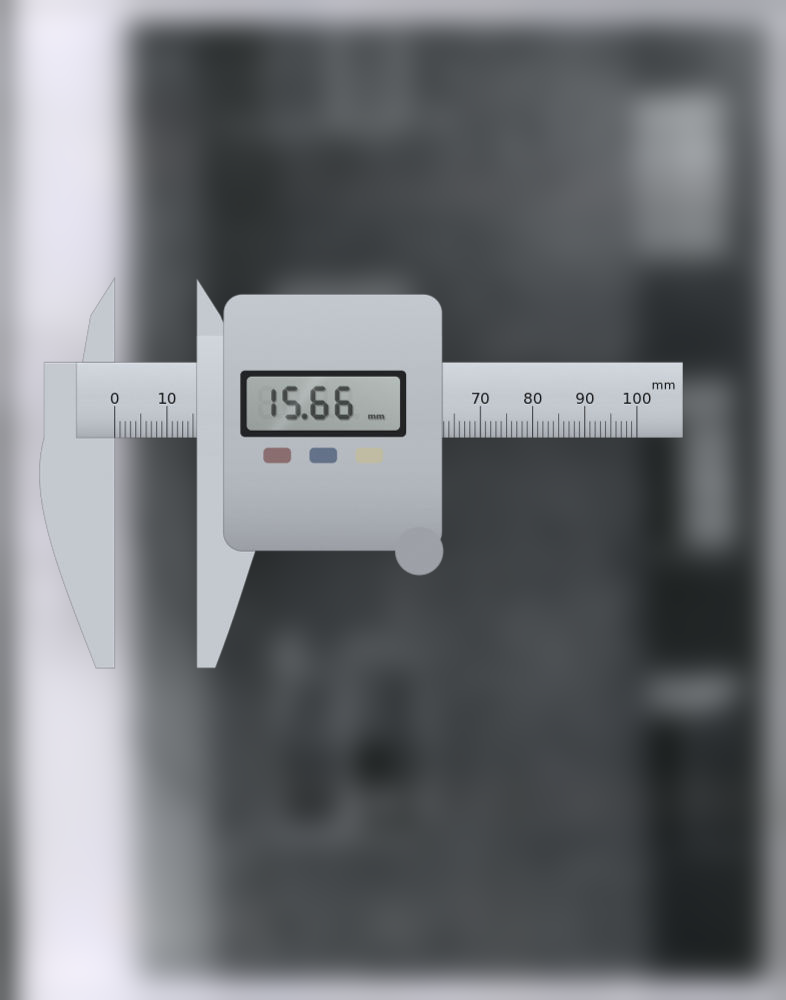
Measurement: 15.66 mm
